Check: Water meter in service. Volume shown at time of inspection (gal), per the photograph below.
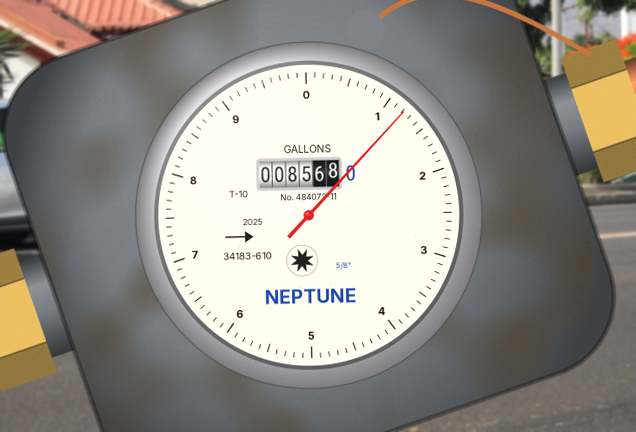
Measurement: 85681.2 gal
